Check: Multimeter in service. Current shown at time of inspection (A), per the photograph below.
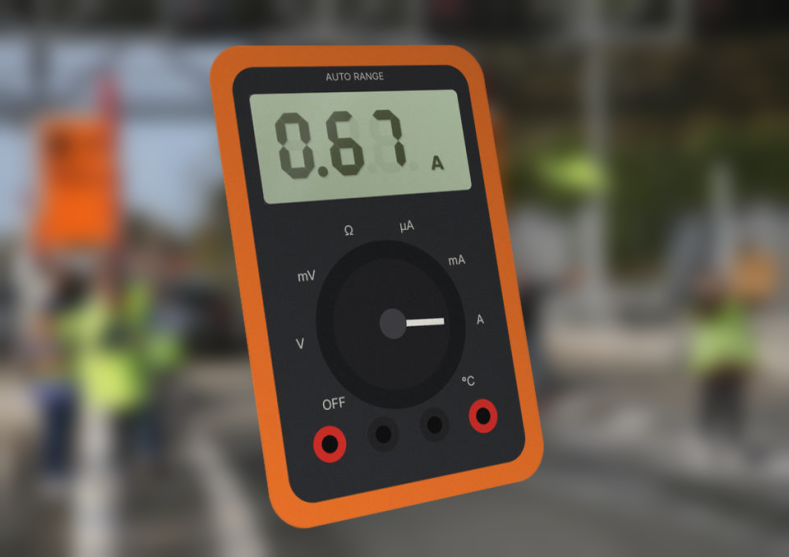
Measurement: 0.67 A
